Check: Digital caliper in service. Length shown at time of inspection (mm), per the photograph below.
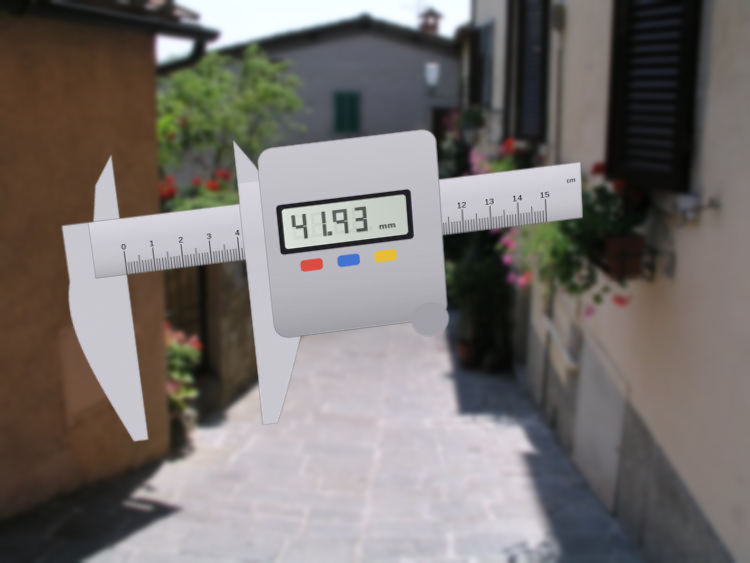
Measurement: 41.93 mm
